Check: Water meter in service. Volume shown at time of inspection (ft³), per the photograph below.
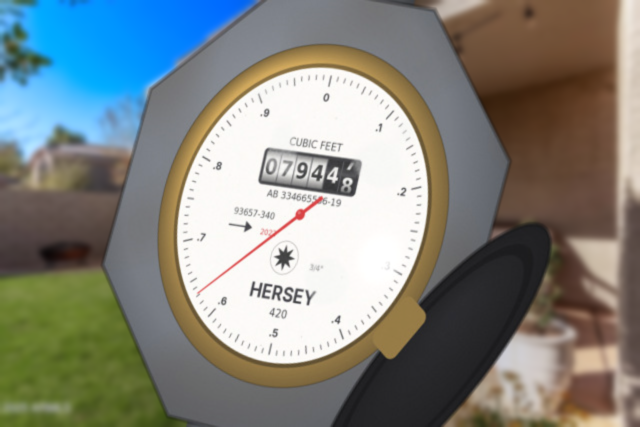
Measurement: 79447.63 ft³
